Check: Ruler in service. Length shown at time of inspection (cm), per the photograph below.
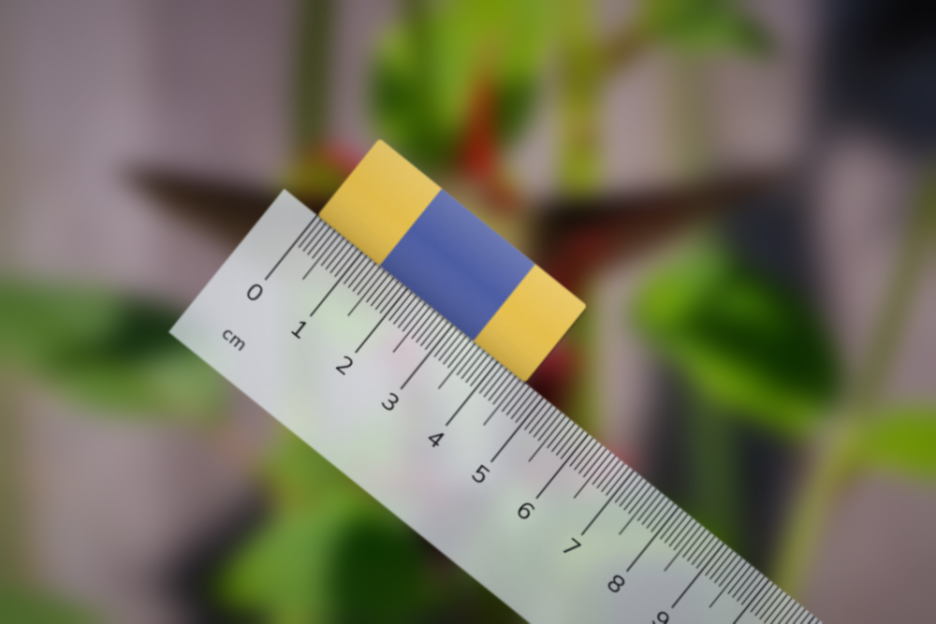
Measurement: 4.6 cm
